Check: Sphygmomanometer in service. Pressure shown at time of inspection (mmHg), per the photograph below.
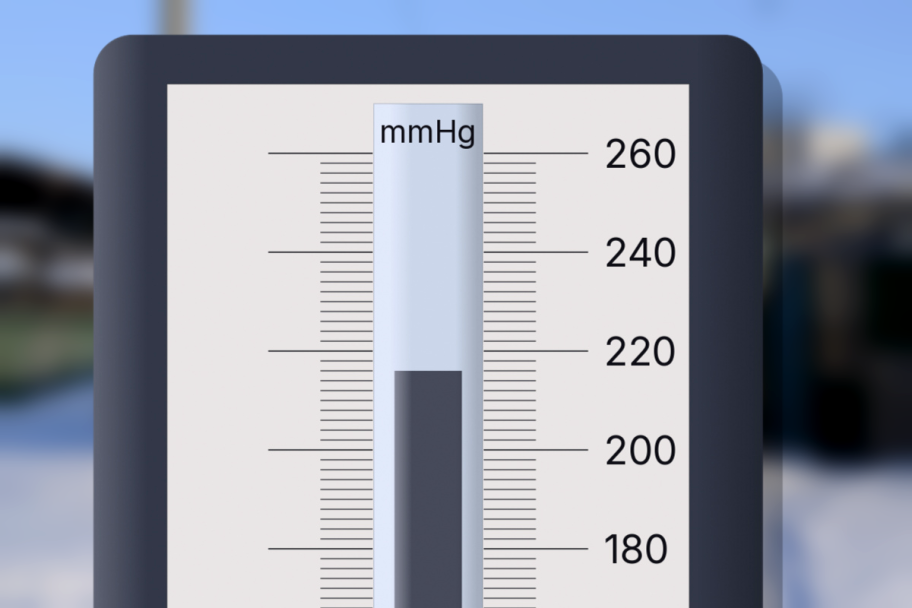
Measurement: 216 mmHg
